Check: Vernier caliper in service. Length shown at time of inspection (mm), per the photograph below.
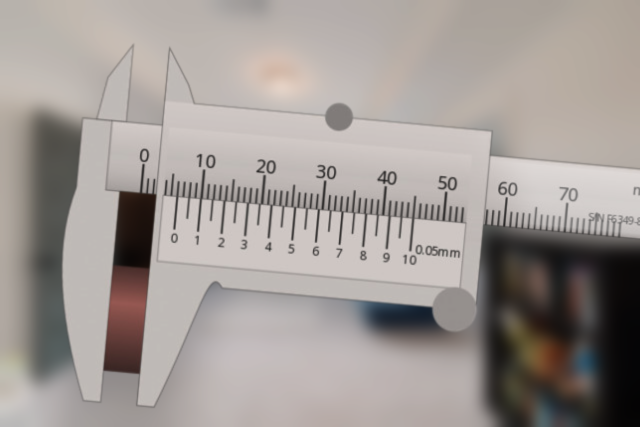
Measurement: 6.0 mm
